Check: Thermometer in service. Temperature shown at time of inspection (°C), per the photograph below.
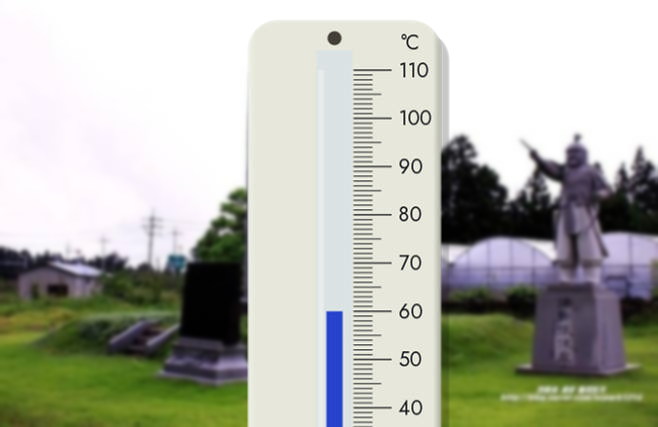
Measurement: 60 °C
